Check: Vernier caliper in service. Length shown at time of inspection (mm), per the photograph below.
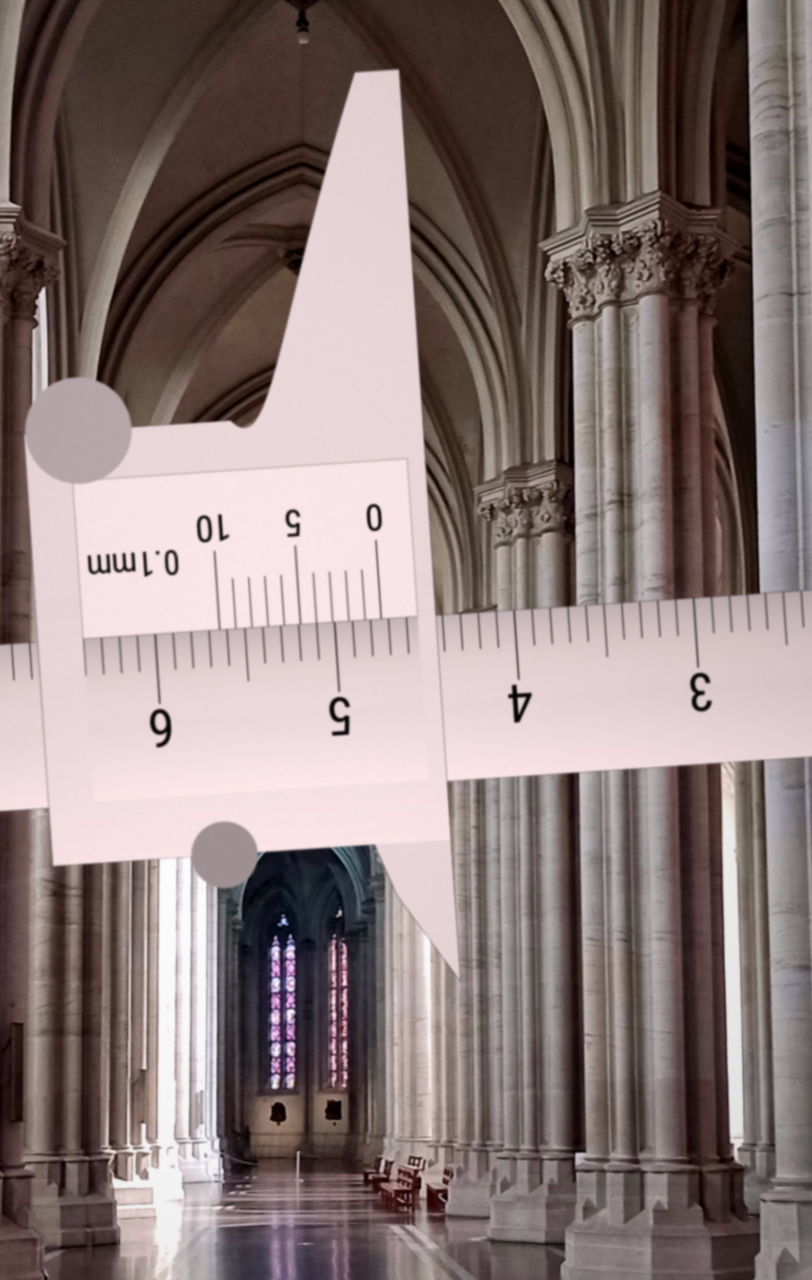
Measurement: 47.4 mm
